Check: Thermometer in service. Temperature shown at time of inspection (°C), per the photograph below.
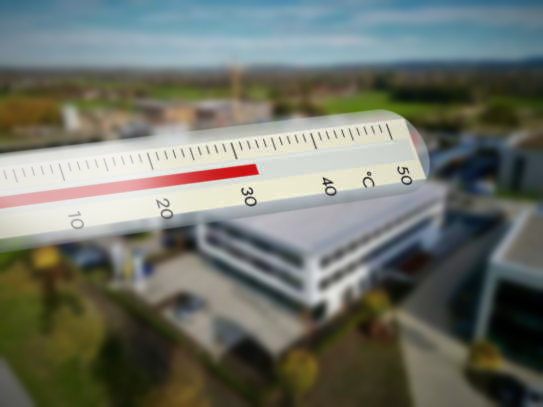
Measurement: 32 °C
